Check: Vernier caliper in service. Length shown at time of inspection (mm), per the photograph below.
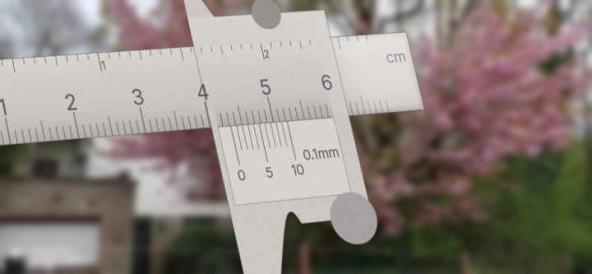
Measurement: 43.2 mm
